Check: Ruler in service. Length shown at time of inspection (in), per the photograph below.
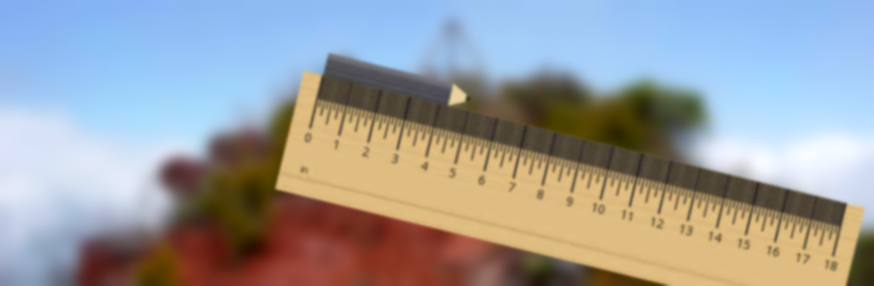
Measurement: 5 in
